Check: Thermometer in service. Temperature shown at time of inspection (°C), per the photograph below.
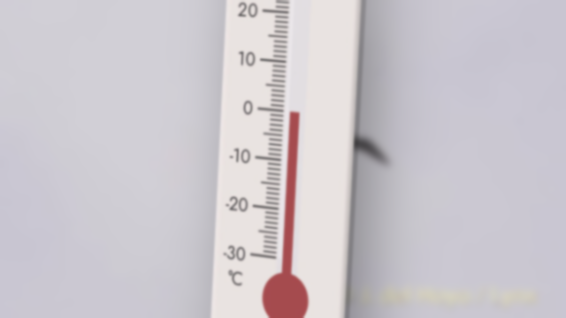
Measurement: 0 °C
